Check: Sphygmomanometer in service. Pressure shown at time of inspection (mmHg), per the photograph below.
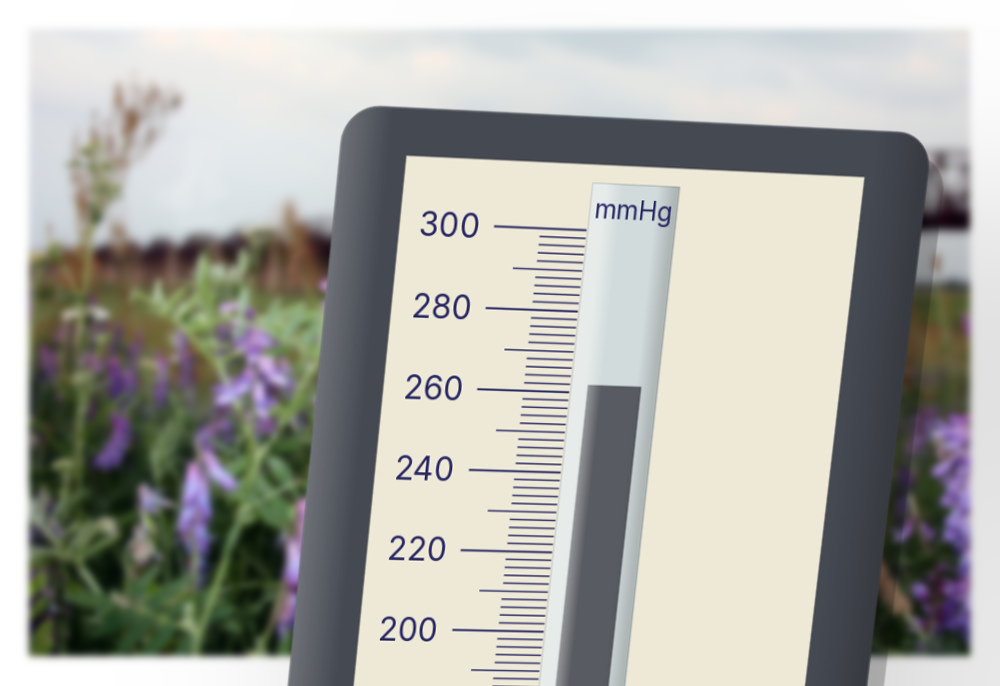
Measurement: 262 mmHg
